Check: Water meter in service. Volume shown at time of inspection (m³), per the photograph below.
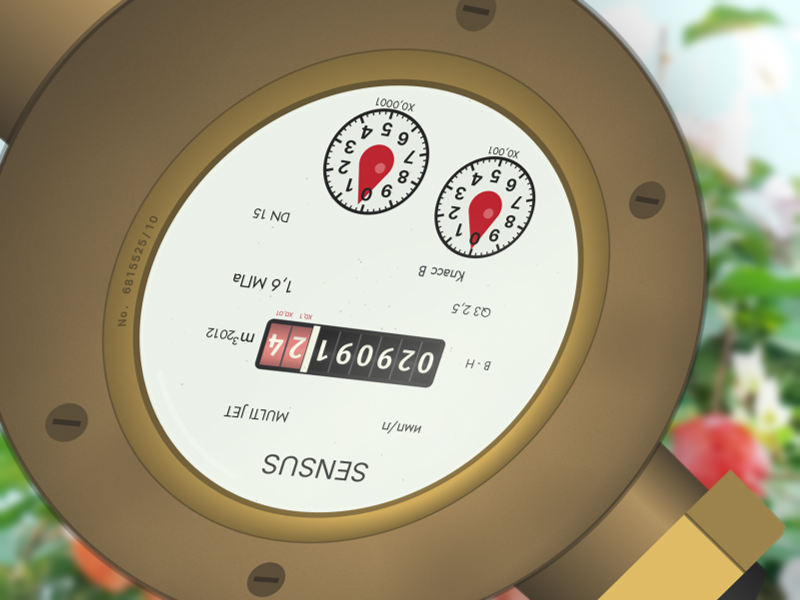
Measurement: 29091.2400 m³
